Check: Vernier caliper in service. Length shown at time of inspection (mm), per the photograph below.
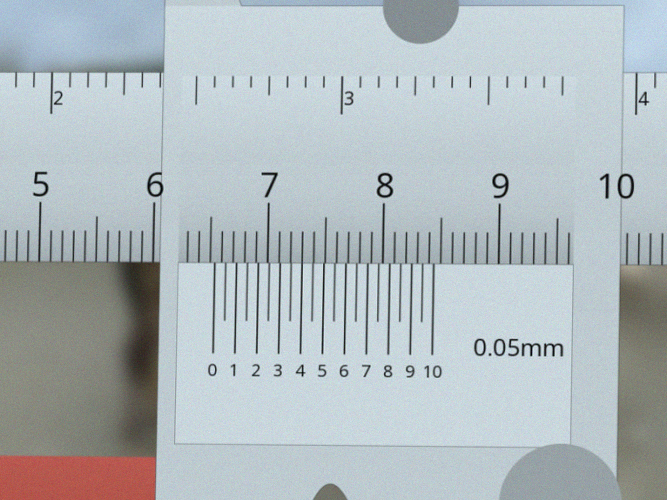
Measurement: 65.4 mm
